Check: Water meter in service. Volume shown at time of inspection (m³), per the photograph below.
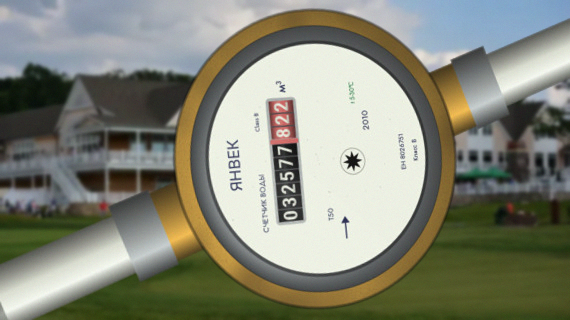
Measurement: 32577.822 m³
